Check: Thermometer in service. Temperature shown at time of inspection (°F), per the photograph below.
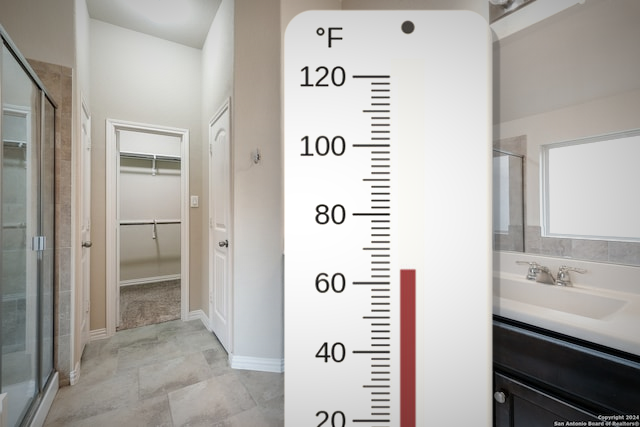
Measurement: 64 °F
